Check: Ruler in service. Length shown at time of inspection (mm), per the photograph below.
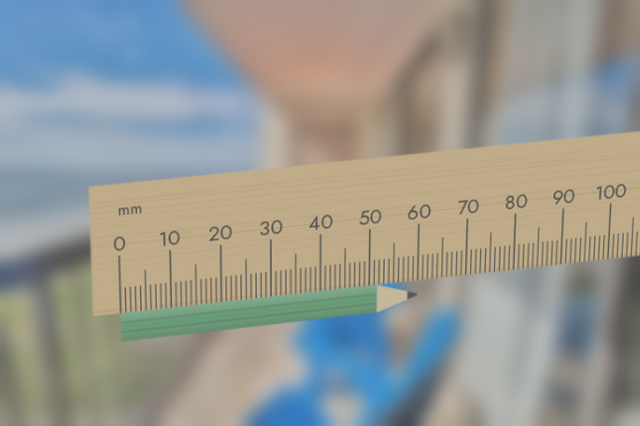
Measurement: 60 mm
